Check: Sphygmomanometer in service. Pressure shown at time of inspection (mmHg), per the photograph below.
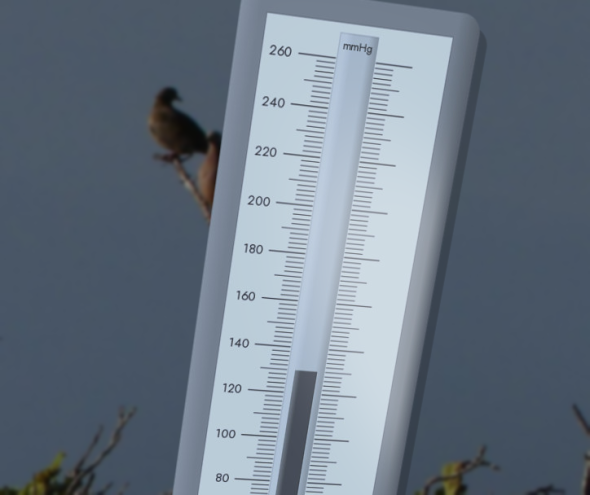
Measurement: 130 mmHg
